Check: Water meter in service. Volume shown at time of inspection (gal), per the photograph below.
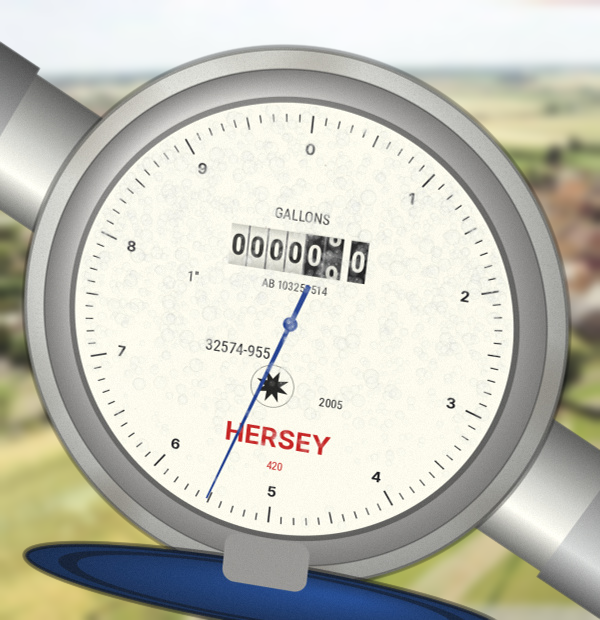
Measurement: 85.5 gal
